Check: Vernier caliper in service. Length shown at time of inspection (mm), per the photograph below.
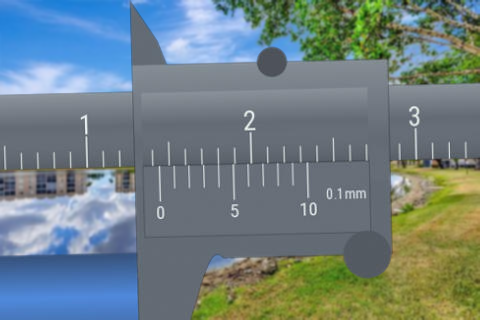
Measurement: 14.4 mm
